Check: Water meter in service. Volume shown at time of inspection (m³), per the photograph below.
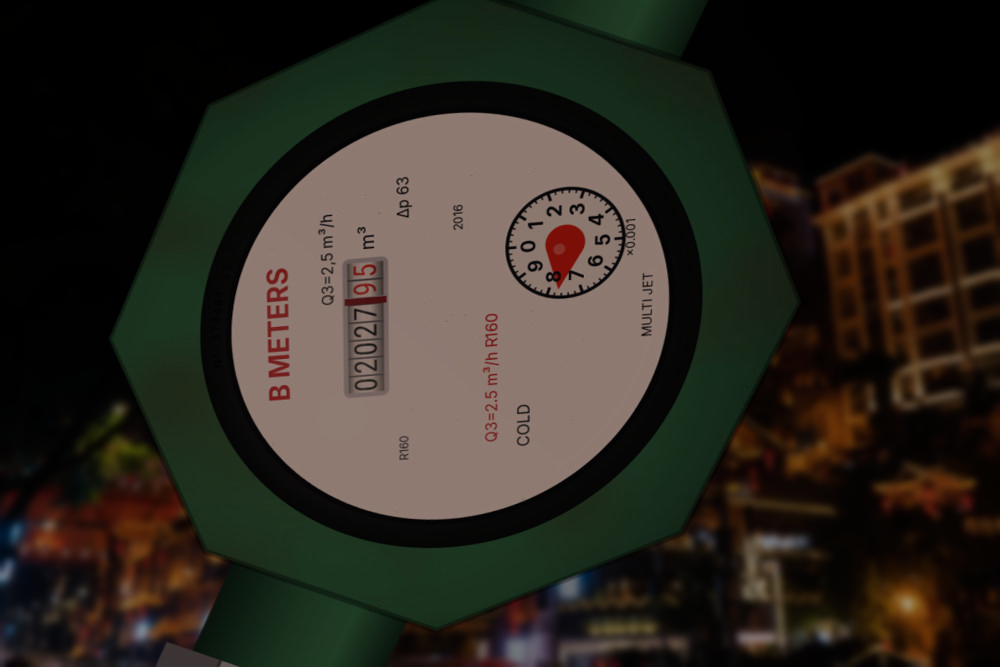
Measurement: 2027.957 m³
